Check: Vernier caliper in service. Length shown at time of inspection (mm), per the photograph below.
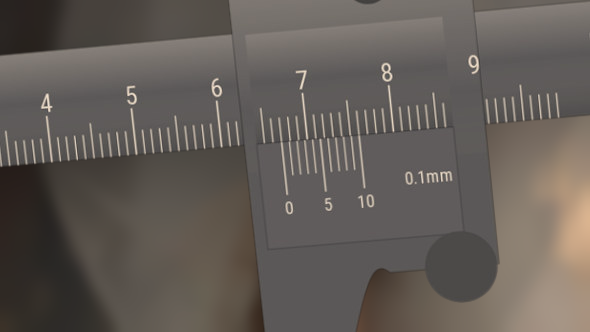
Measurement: 67.0 mm
